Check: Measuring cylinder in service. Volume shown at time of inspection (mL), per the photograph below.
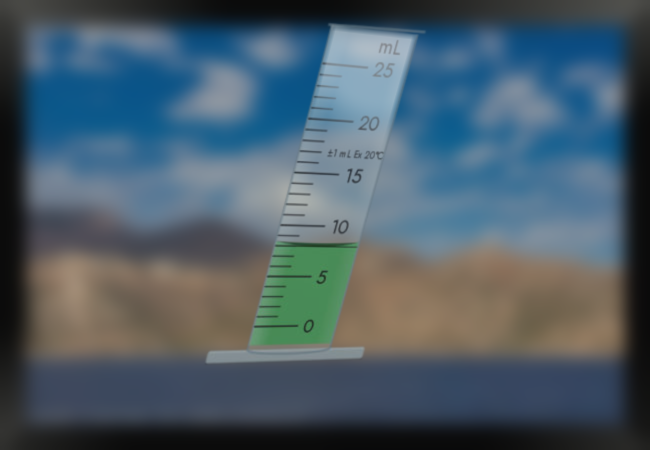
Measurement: 8 mL
